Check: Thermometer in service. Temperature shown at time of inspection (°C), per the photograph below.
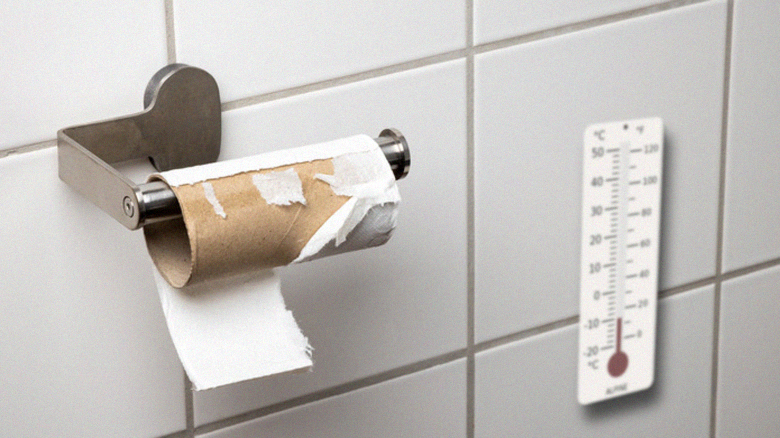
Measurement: -10 °C
